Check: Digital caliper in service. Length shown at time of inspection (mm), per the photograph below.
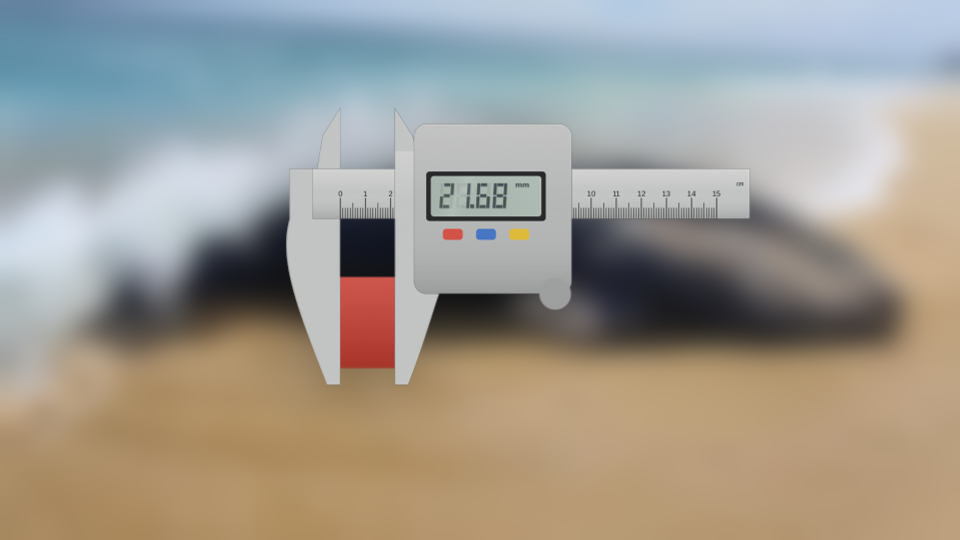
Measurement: 21.68 mm
